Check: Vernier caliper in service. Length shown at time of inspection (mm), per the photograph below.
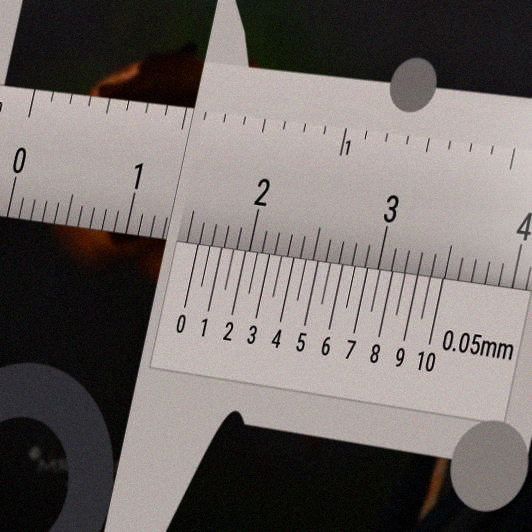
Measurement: 15.9 mm
